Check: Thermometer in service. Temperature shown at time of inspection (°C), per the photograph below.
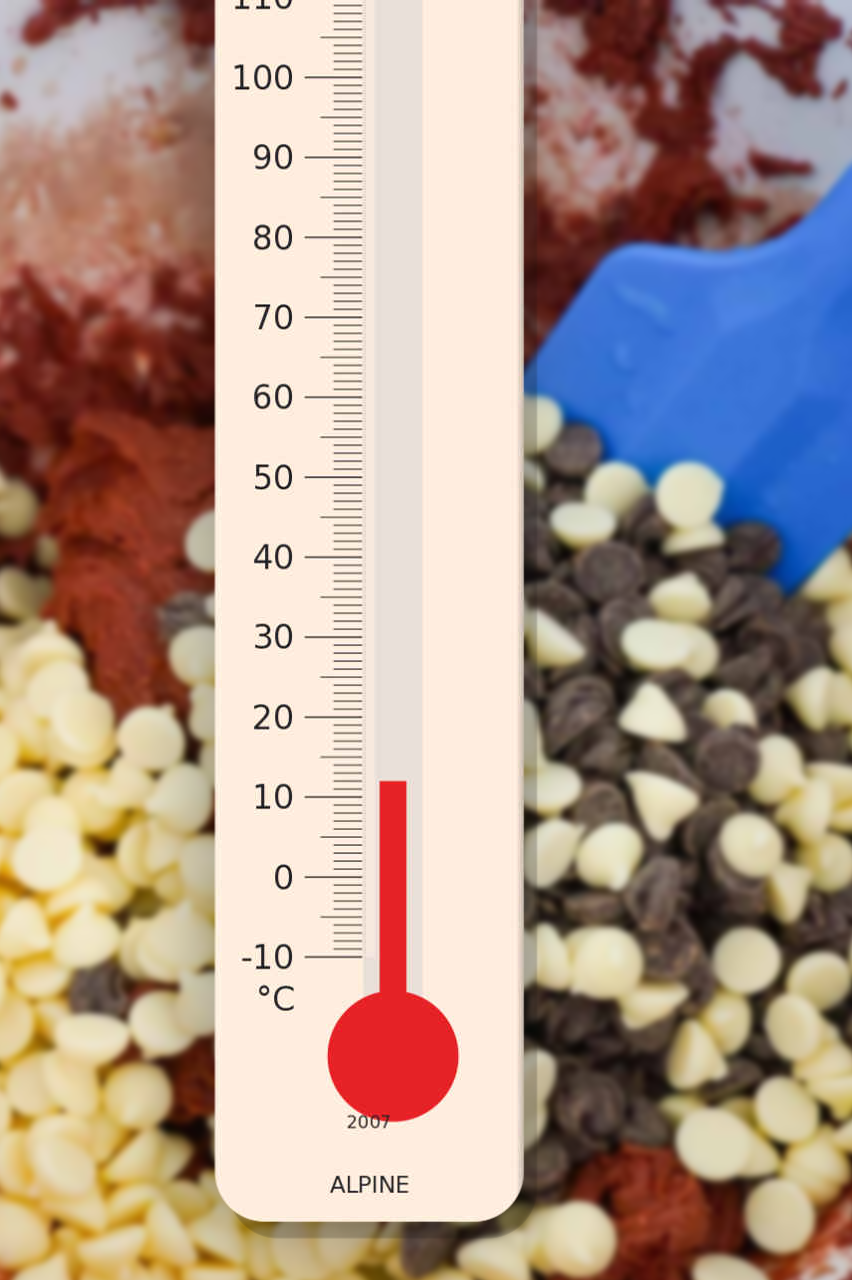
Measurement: 12 °C
